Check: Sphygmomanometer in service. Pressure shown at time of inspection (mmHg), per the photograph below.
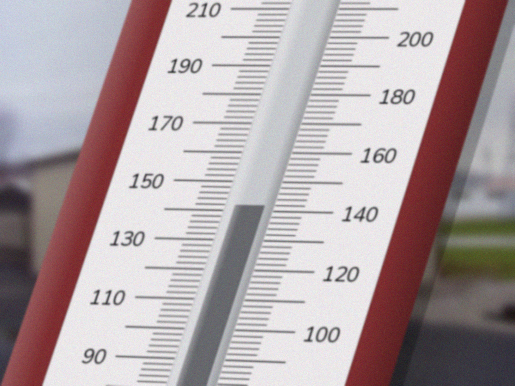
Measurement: 142 mmHg
